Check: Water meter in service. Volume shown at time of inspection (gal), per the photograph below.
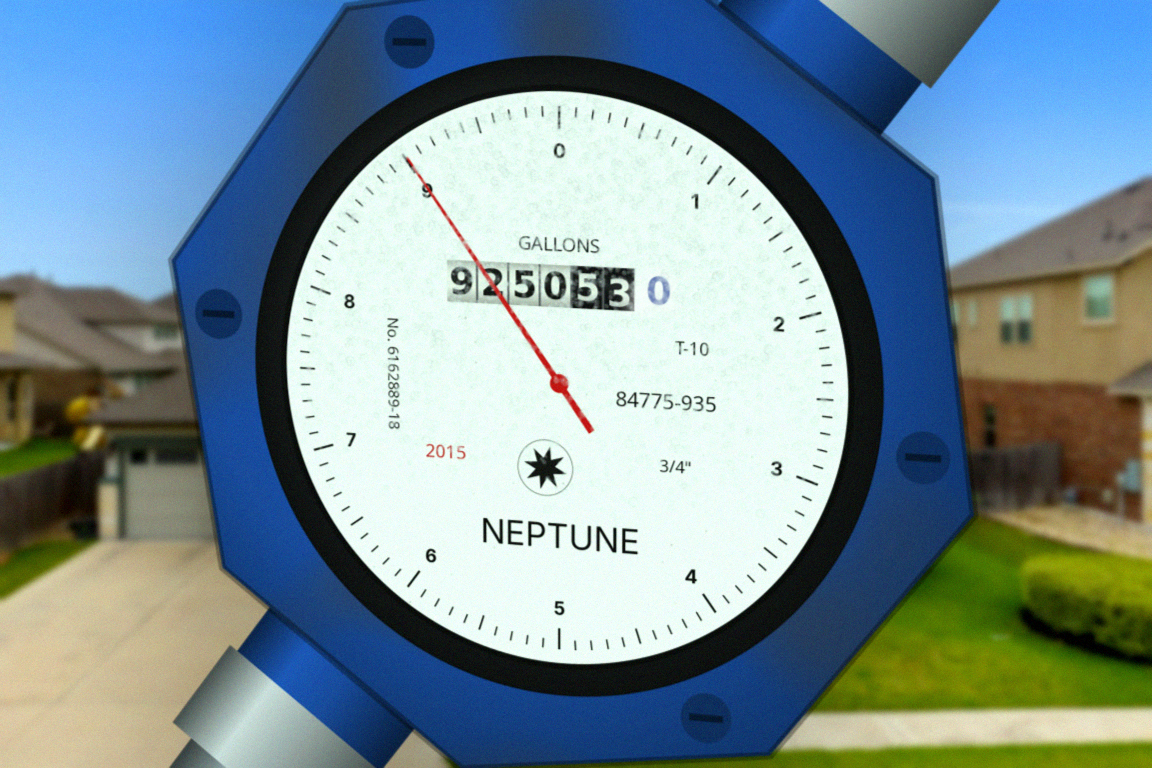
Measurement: 9250529.0 gal
